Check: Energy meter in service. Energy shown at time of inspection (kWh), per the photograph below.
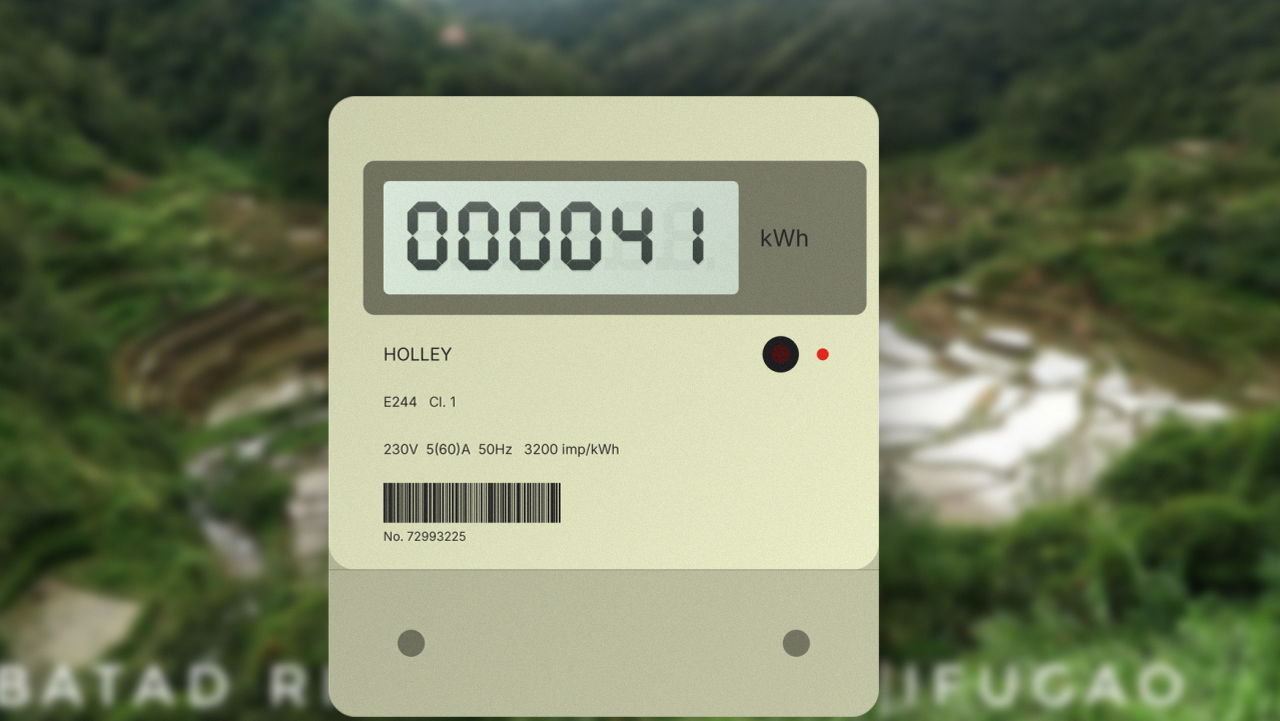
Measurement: 41 kWh
